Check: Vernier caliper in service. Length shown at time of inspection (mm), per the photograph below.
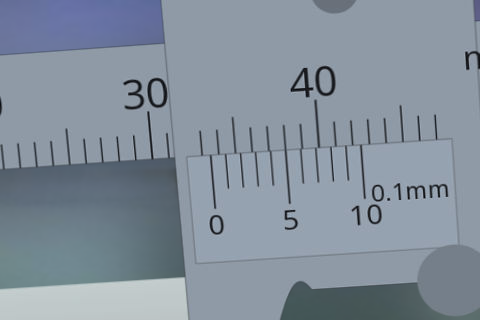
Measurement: 33.5 mm
